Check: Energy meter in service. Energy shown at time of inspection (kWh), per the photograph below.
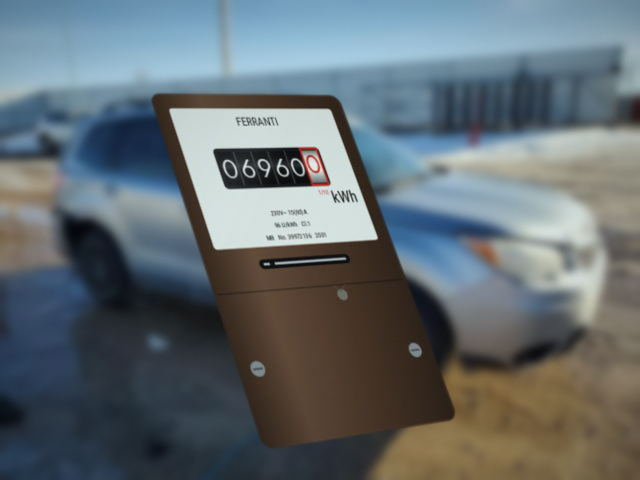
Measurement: 6960.0 kWh
